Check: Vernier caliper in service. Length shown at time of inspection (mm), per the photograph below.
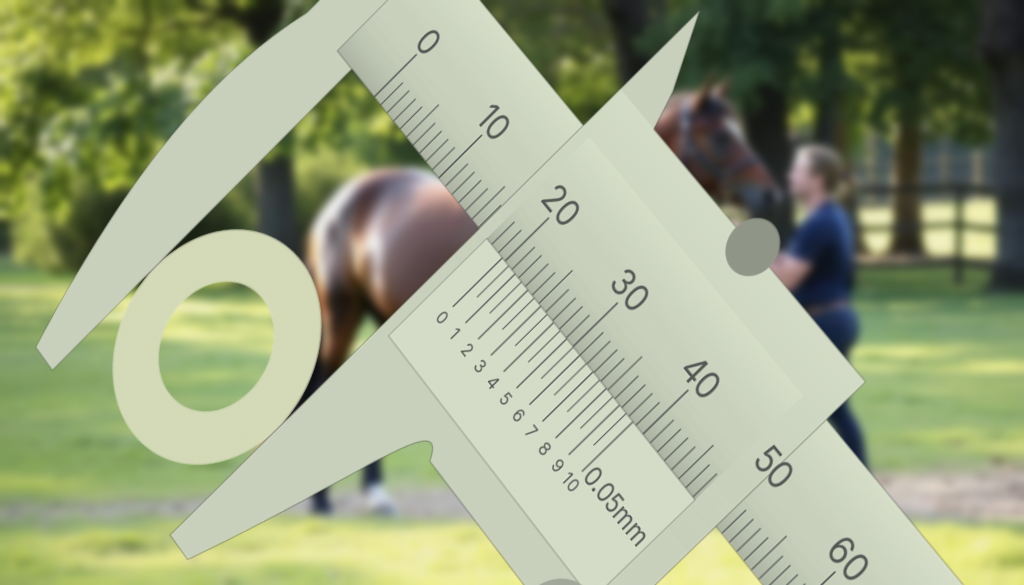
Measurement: 19.6 mm
